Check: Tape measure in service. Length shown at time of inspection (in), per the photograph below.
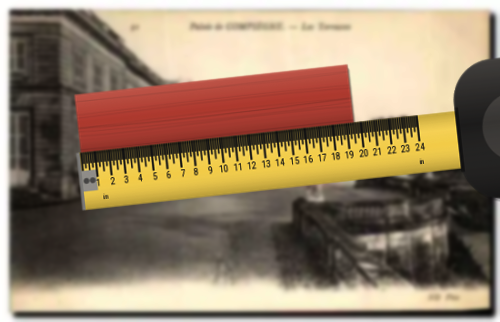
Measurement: 19.5 in
